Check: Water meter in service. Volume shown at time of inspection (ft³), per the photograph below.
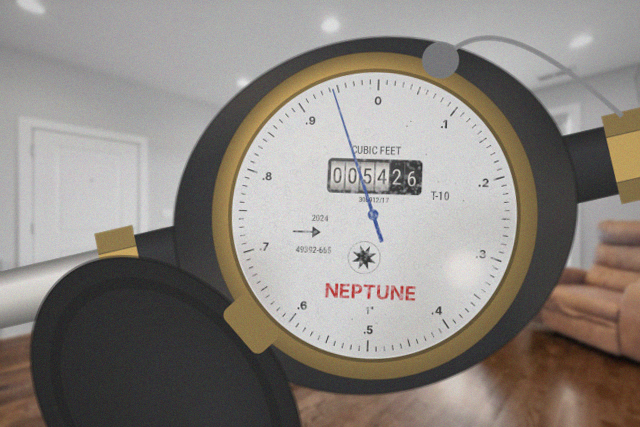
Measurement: 5425.94 ft³
